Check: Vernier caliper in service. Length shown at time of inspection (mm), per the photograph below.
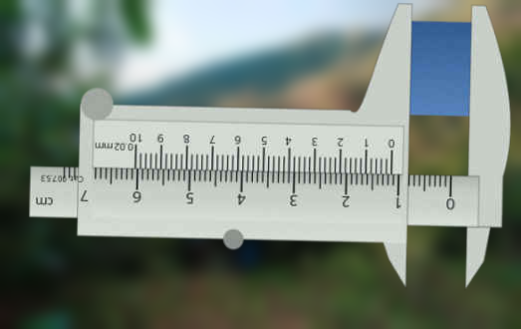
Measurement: 11.4 mm
